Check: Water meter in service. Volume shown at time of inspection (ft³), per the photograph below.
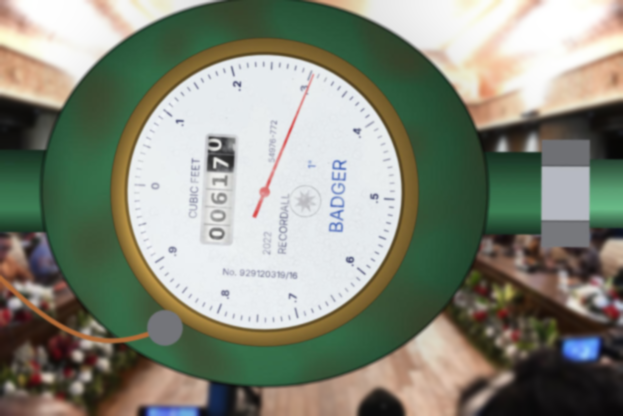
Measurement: 6170.30 ft³
